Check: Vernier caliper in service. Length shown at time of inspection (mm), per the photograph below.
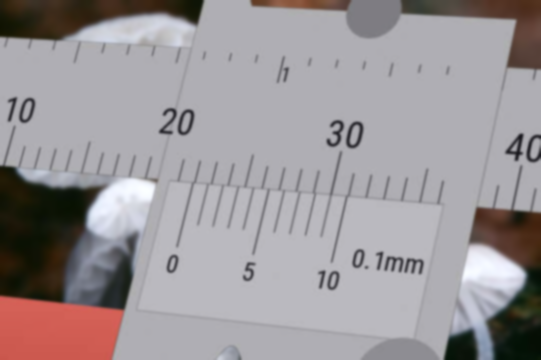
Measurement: 21.9 mm
